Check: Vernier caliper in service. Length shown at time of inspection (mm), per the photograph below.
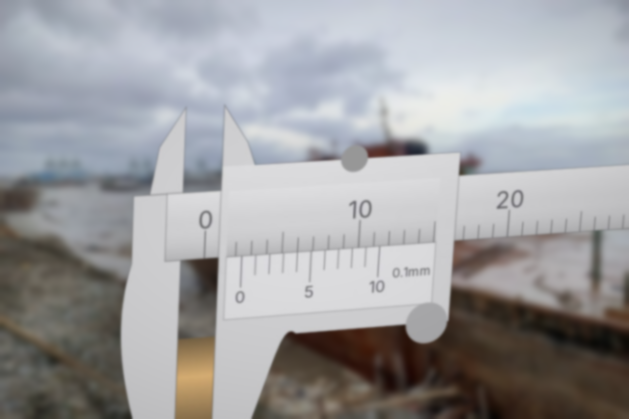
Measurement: 2.4 mm
